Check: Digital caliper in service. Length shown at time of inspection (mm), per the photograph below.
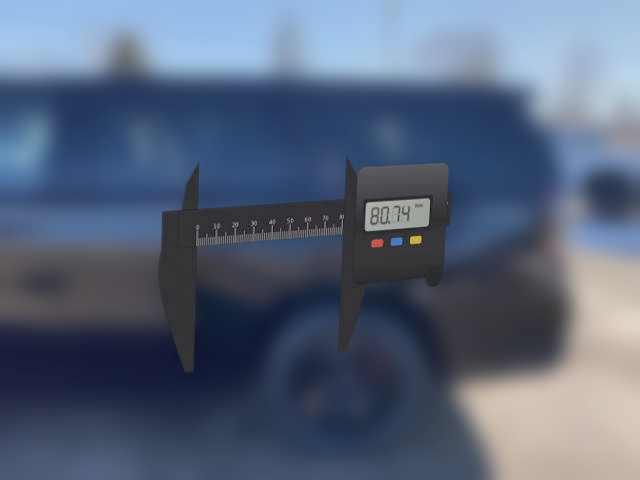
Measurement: 80.74 mm
